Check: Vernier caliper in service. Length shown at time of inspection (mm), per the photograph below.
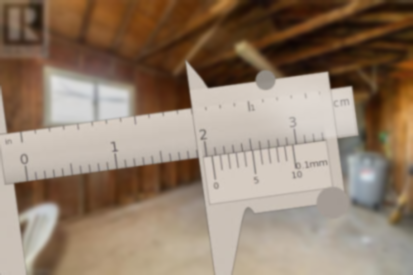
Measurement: 20.6 mm
